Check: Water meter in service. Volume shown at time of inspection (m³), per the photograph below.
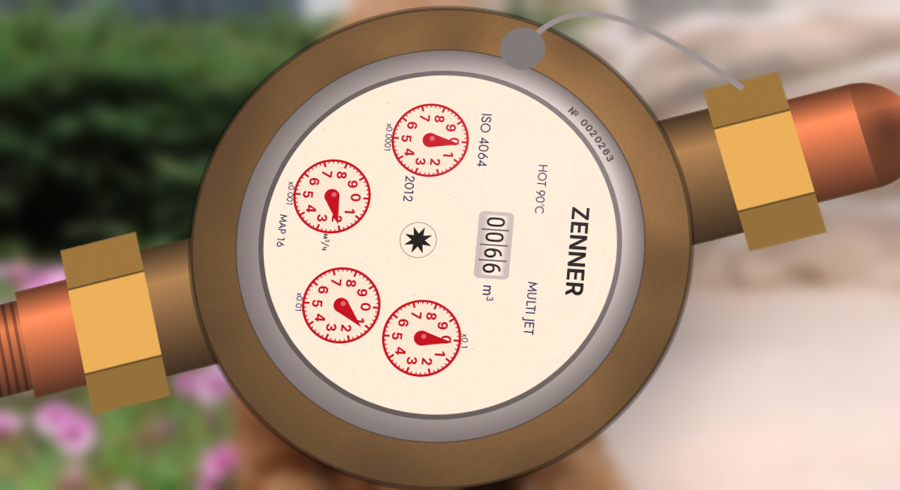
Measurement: 66.0120 m³
